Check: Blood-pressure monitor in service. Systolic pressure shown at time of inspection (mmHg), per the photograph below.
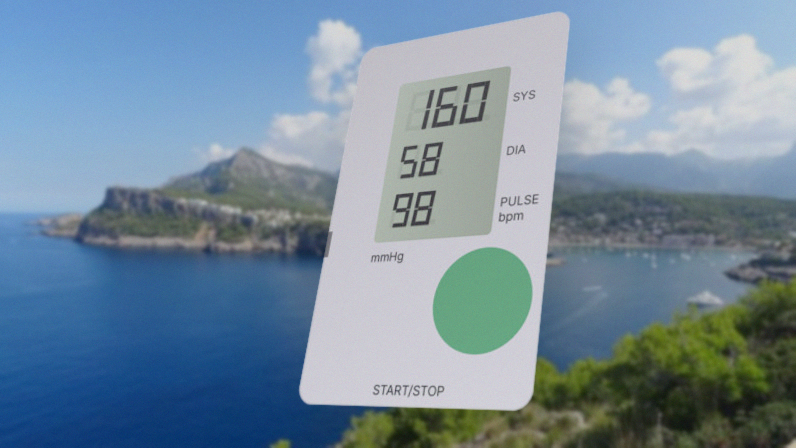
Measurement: 160 mmHg
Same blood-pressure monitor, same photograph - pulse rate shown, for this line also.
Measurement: 98 bpm
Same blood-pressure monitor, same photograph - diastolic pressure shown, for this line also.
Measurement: 58 mmHg
